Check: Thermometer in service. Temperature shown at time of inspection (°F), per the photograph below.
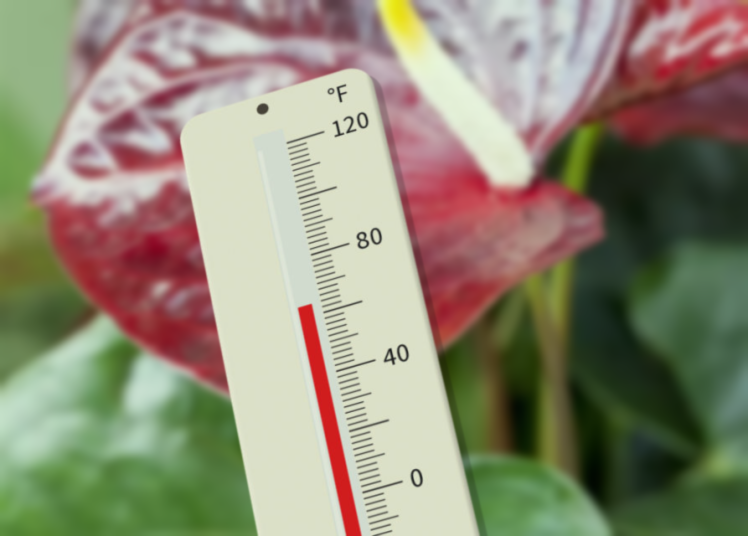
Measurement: 64 °F
